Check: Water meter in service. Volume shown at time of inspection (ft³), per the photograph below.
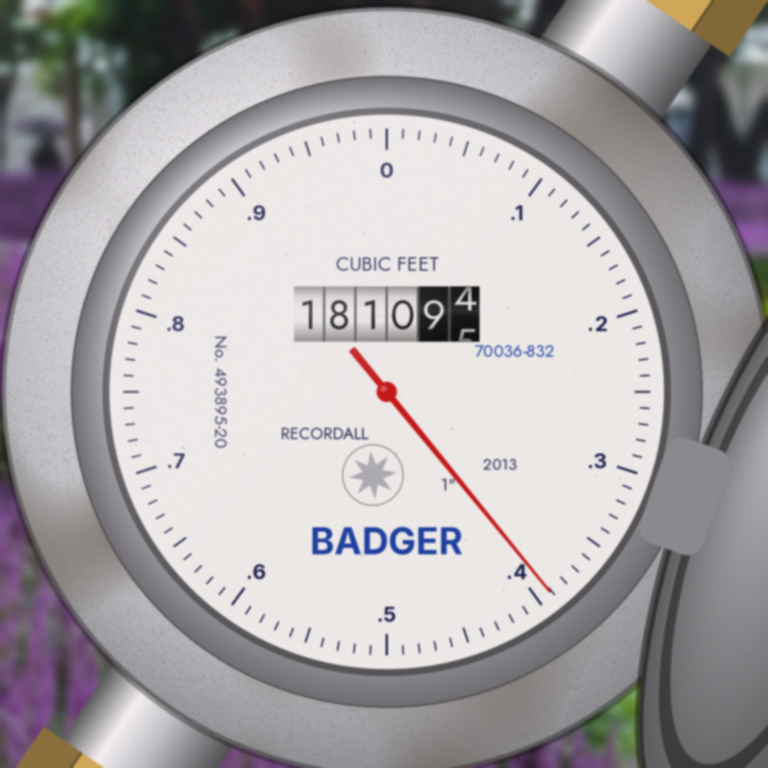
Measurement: 181094.39 ft³
